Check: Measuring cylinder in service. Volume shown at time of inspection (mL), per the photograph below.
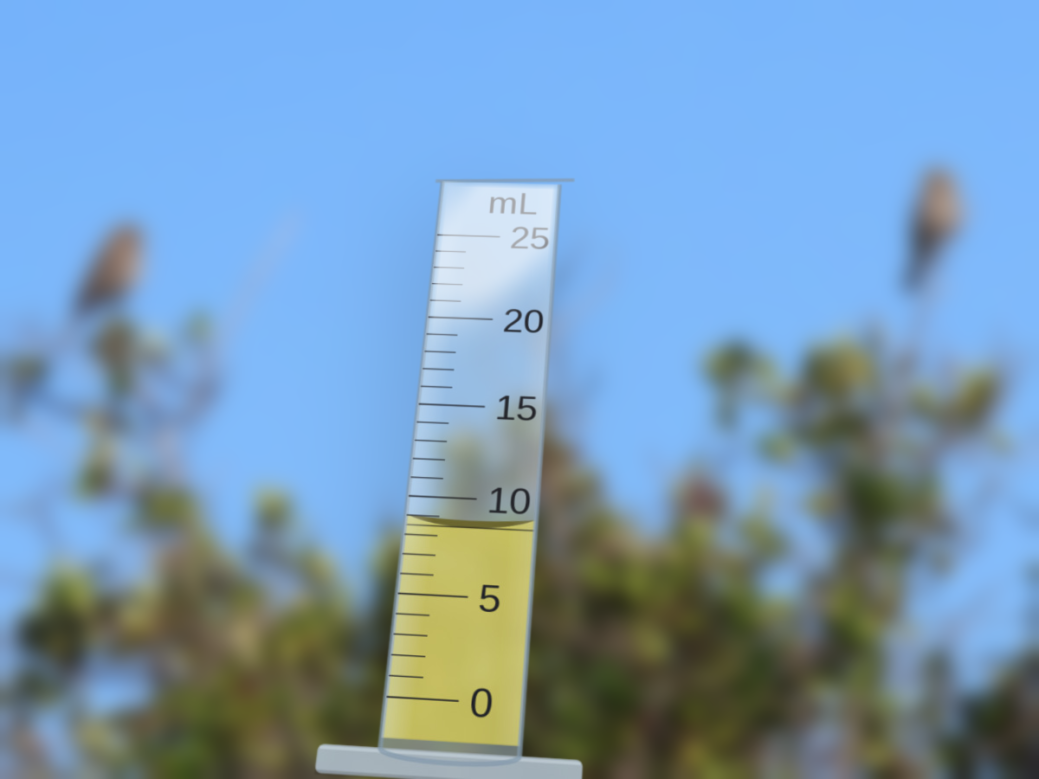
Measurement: 8.5 mL
